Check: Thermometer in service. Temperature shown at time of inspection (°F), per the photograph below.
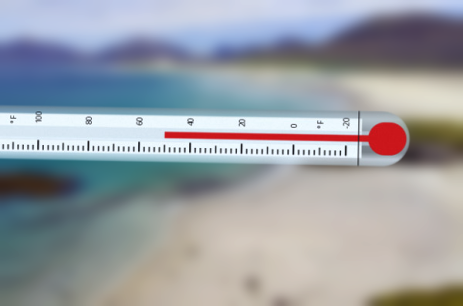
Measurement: 50 °F
